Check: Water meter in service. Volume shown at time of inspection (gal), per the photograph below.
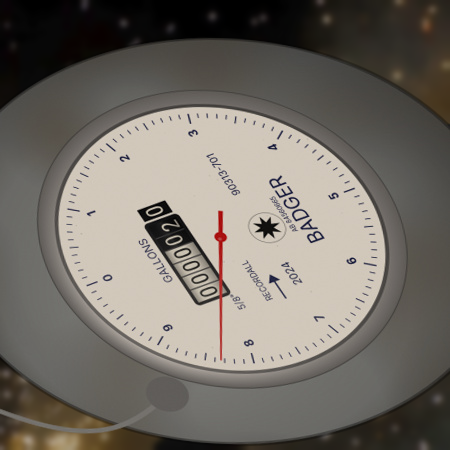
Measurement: 18.3 gal
